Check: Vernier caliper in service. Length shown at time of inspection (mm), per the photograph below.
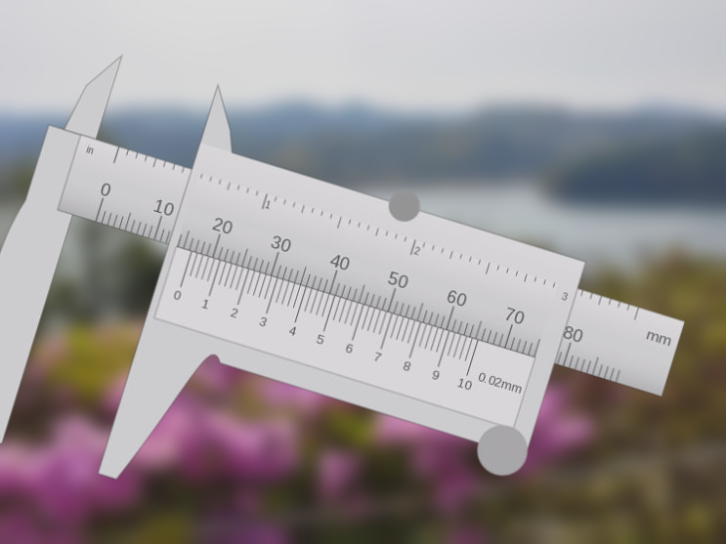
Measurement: 16.4 mm
